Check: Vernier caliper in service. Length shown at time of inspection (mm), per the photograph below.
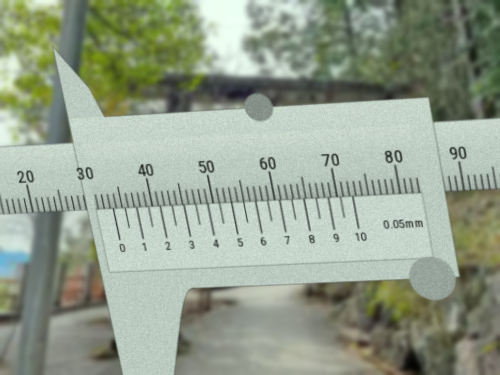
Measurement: 33.5 mm
